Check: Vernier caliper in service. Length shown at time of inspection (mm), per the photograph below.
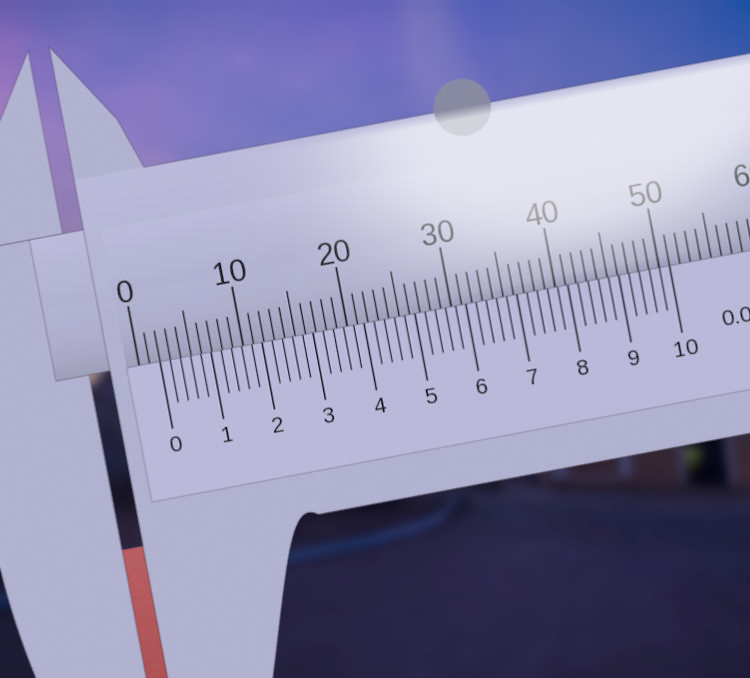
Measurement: 2.0 mm
